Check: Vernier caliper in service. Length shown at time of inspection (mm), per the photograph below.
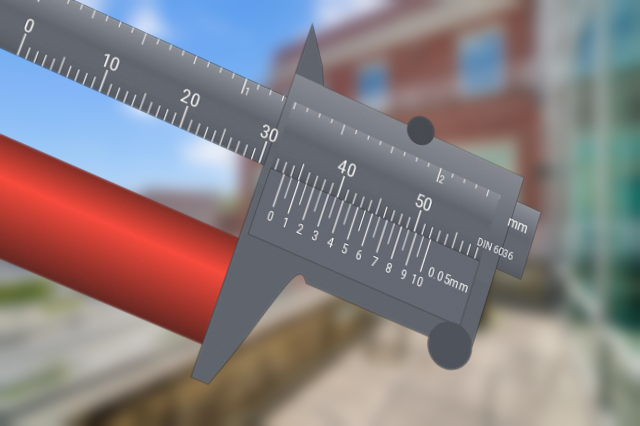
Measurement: 33.2 mm
